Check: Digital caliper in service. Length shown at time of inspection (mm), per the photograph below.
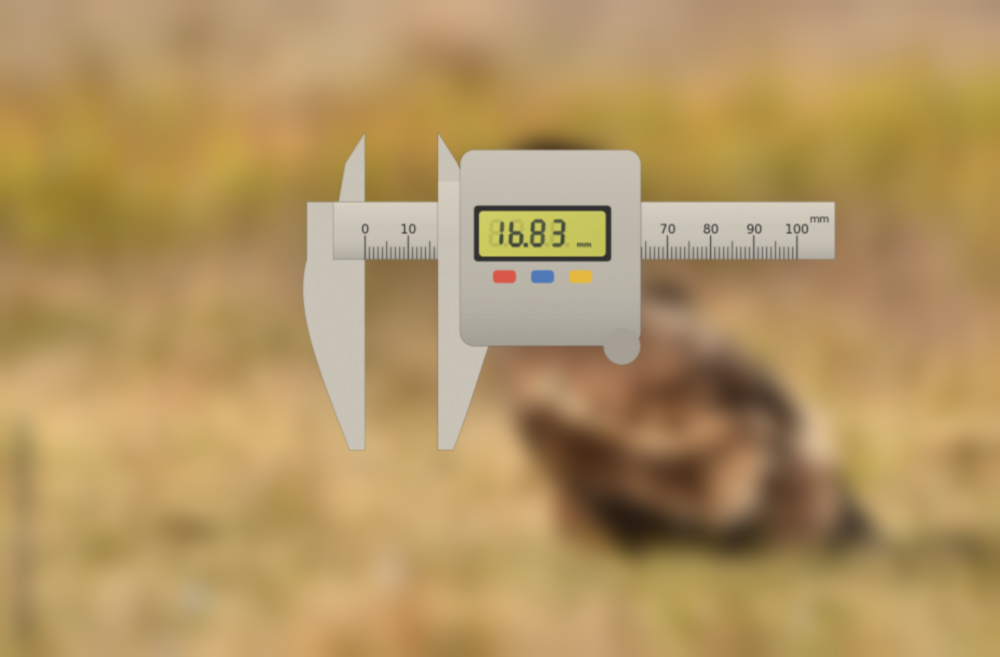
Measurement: 16.83 mm
